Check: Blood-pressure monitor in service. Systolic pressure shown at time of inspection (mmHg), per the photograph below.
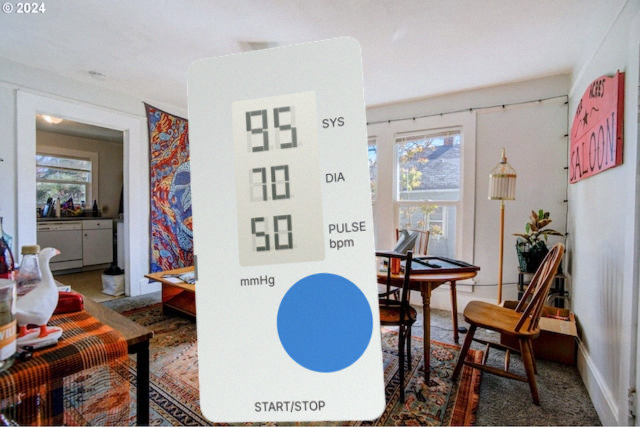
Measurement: 95 mmHg
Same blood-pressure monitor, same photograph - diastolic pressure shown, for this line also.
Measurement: 70 mmHg
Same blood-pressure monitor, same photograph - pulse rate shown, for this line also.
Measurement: 50 bpm
